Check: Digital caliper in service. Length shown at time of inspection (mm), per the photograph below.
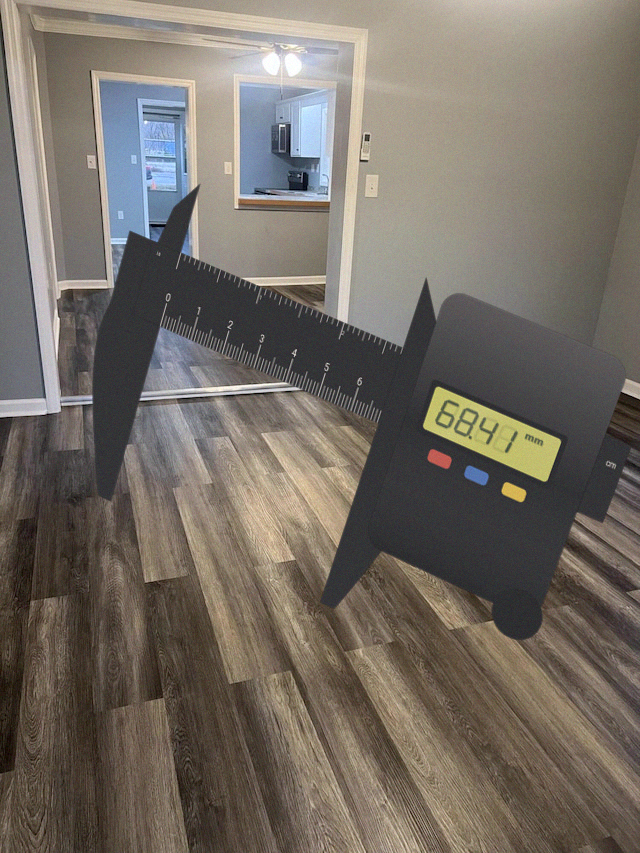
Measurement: 68.41 mm
